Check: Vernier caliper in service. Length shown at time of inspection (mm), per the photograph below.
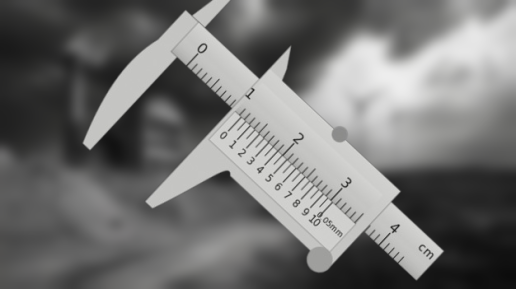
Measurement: 11.4 mm
